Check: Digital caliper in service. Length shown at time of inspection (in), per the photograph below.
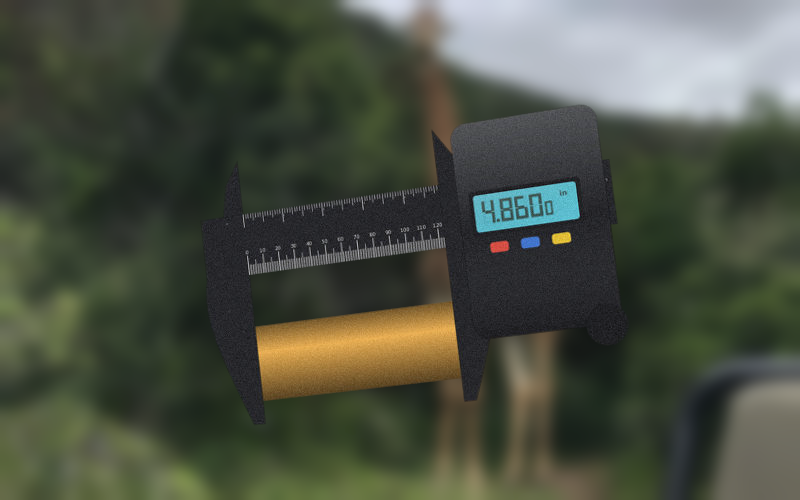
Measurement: 4.8600 in
